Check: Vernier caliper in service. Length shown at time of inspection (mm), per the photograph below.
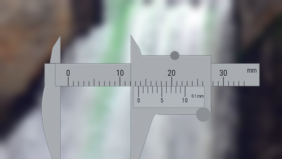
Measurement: 13.6 mm
